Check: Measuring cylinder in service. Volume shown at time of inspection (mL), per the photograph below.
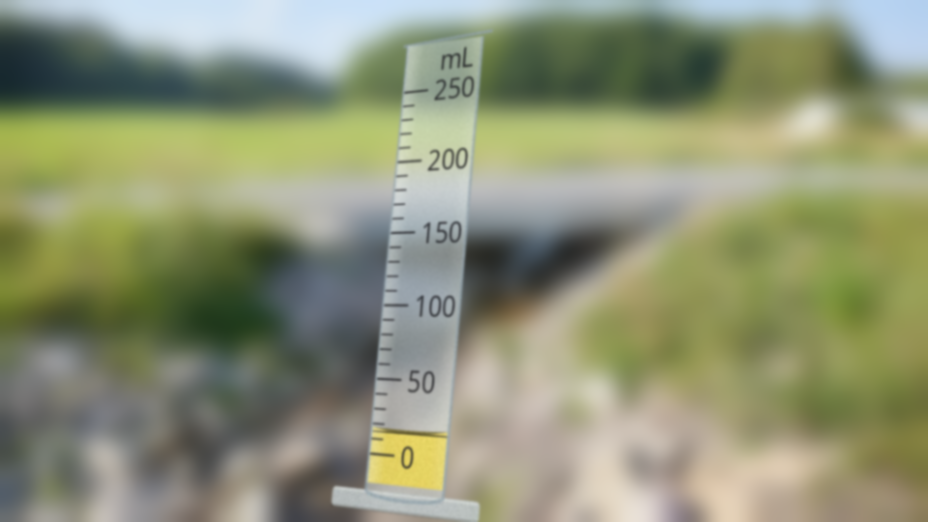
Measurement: 15 mL
